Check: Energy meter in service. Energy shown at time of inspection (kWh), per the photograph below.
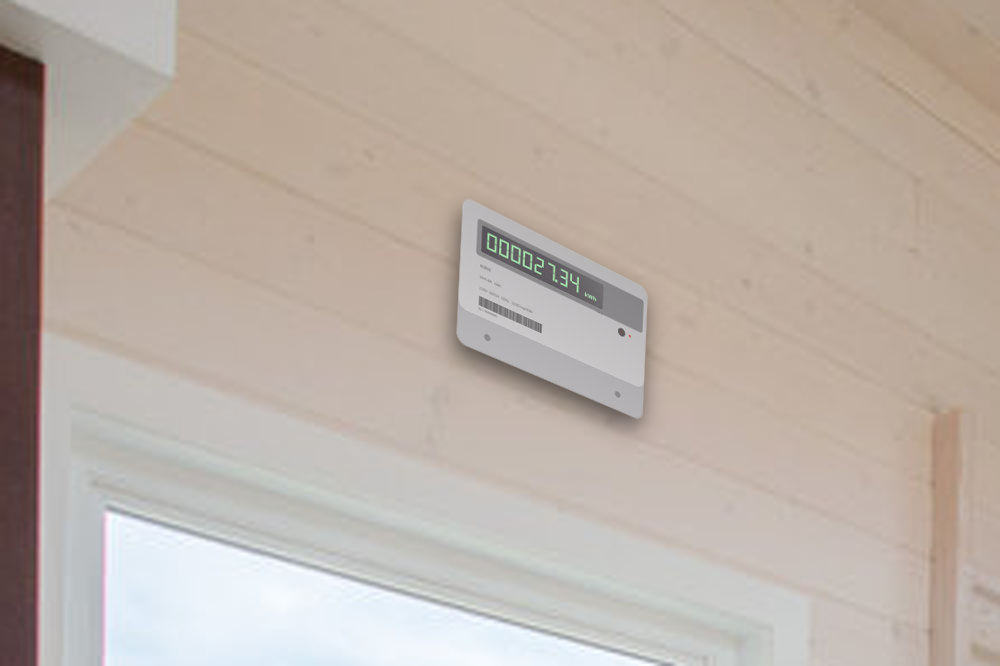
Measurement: 27.34 kWh
